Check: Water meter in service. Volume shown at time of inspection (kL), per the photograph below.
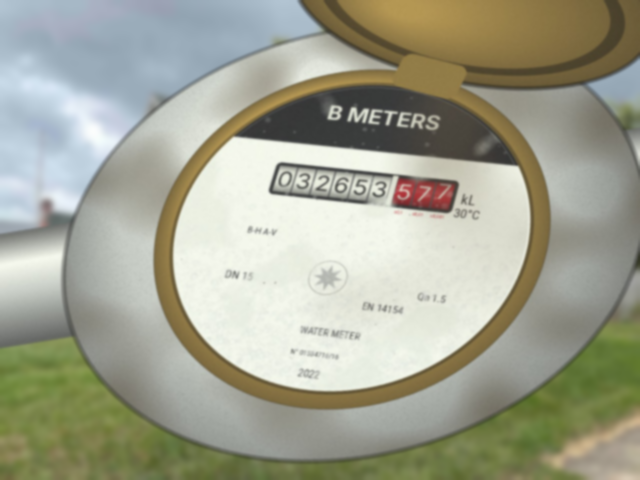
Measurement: 32653.577 kL
